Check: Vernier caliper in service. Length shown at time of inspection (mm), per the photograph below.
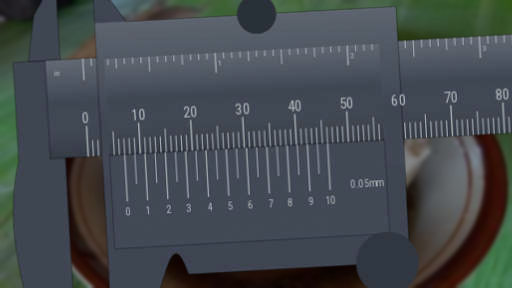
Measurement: 7.0 mm
